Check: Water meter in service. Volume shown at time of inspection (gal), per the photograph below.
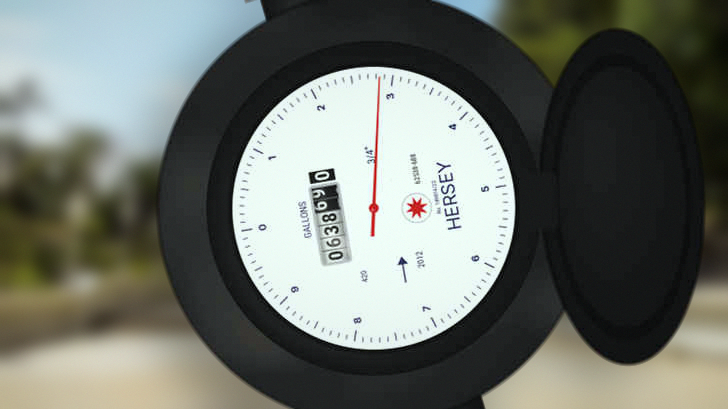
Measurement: 638692.8 gal
